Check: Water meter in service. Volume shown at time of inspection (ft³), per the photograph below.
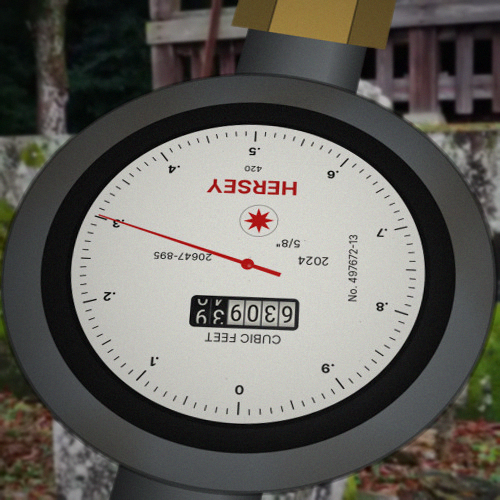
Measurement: 630939.30 ft³
